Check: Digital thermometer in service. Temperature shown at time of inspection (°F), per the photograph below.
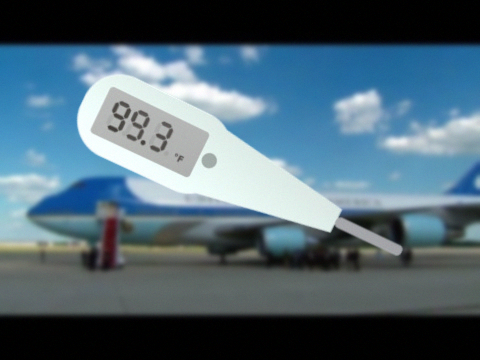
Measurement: 99.3 °F
